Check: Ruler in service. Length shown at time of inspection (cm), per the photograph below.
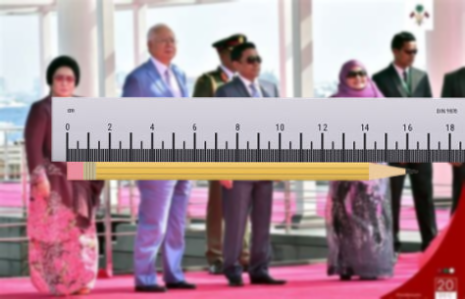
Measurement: 16.5 cm
